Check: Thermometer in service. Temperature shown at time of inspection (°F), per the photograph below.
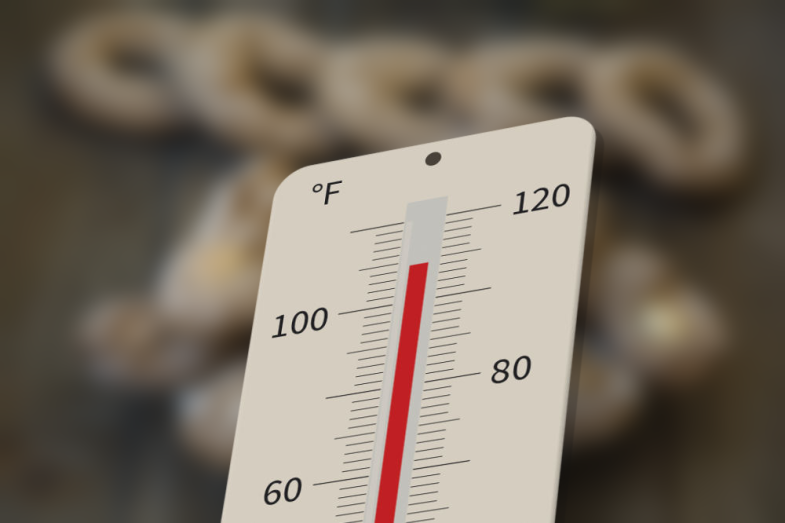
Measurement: 109 °F
